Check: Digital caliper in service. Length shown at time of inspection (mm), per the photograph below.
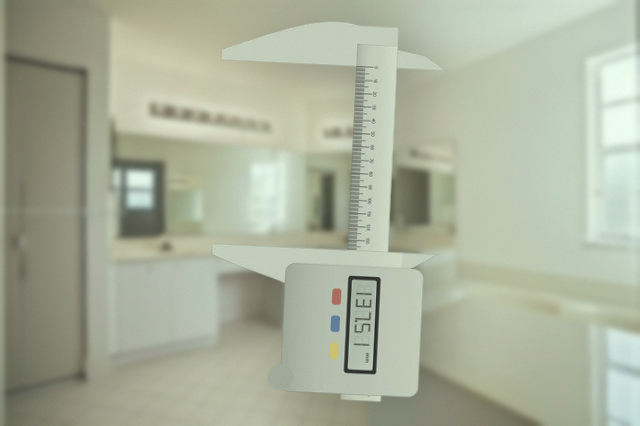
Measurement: 137.51 mm
